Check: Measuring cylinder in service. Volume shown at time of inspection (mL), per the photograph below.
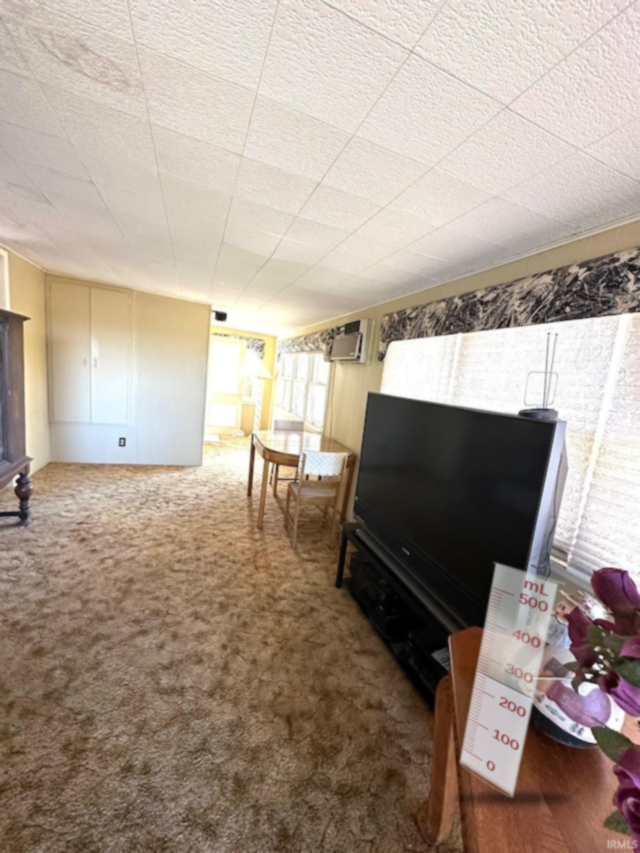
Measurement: 250 mL
